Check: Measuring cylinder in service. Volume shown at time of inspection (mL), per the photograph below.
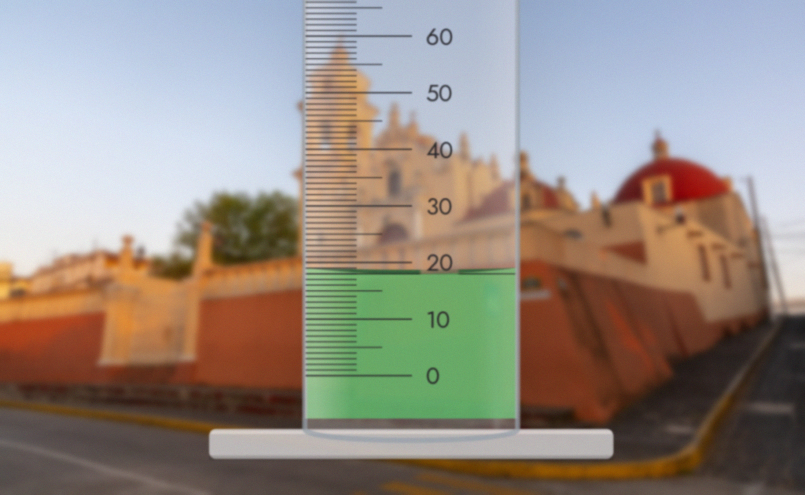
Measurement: 18 mL
